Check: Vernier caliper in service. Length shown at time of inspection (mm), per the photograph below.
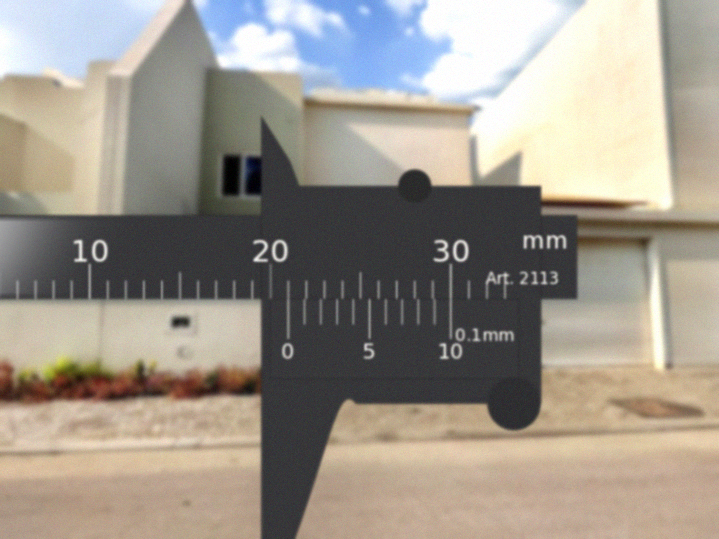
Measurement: 21.0 mm
